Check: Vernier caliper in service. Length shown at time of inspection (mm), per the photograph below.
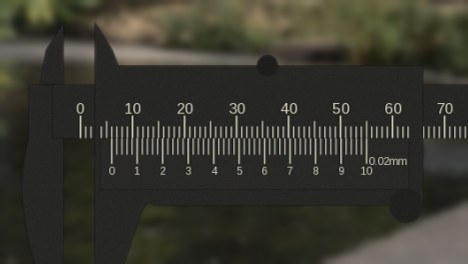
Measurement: 6.0 mm
